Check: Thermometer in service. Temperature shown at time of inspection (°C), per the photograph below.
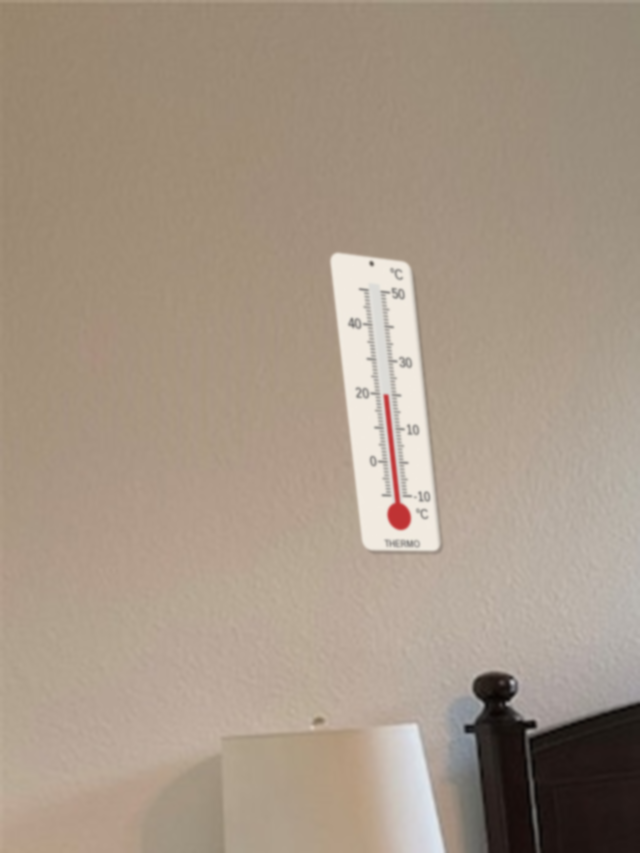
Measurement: 20 °C
